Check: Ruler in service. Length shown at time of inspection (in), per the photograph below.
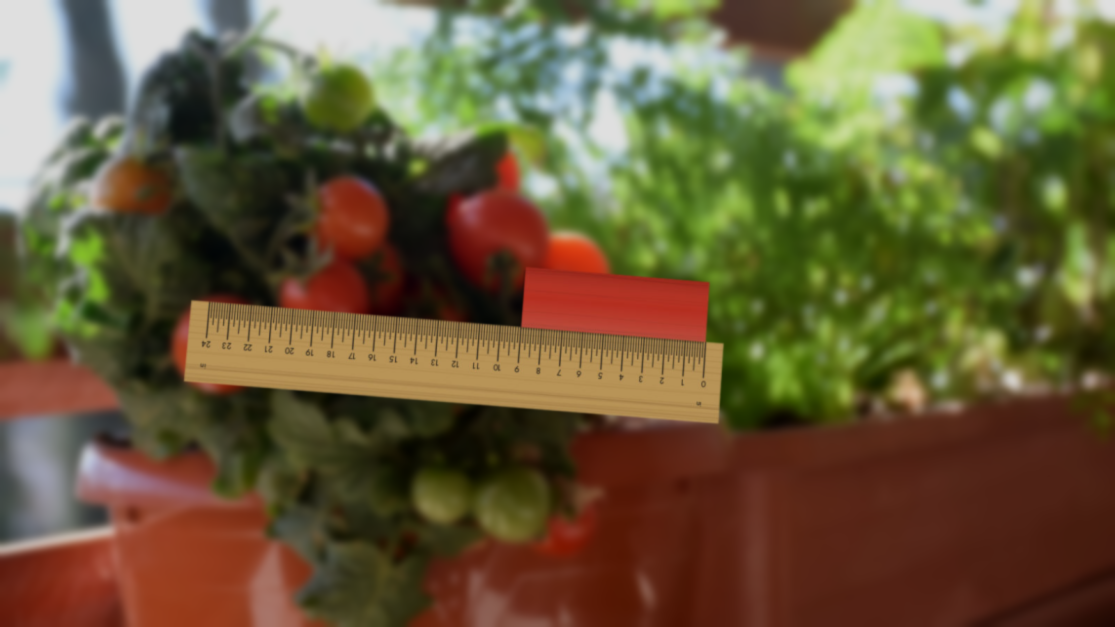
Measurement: 9 in
